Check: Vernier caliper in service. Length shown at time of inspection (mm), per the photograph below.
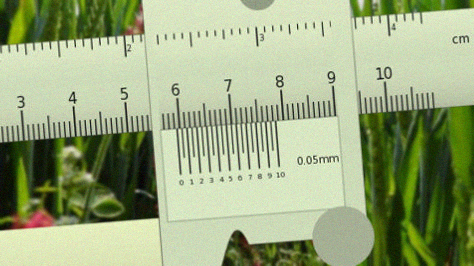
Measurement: 59.5 mm
